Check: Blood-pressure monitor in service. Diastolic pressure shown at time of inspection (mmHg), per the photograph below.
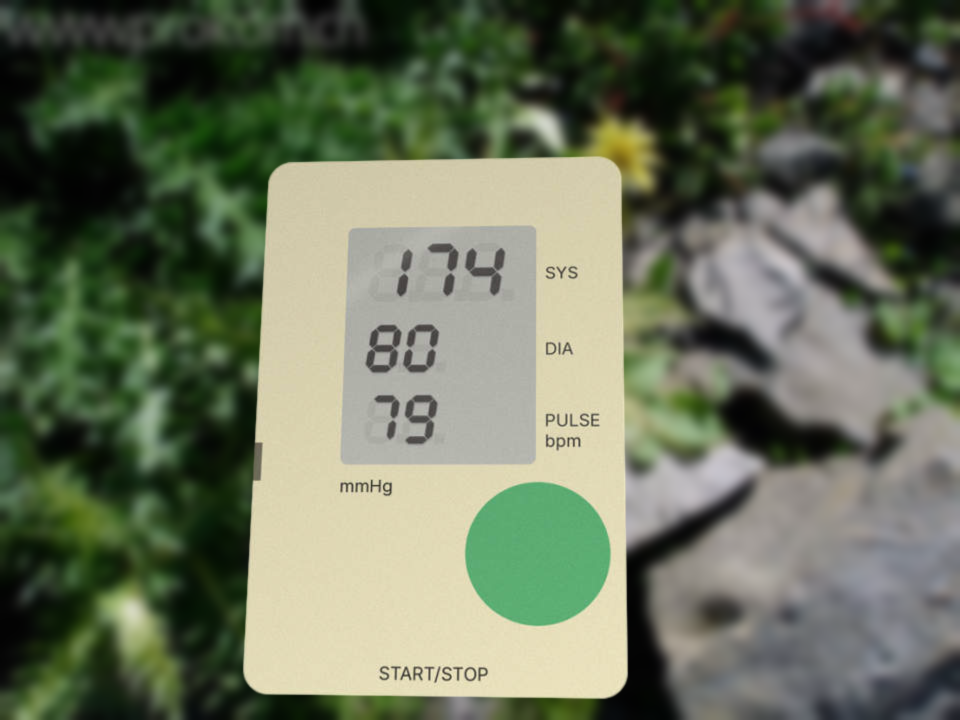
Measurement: 80 mmHg
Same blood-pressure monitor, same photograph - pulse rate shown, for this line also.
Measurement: 79 bpm
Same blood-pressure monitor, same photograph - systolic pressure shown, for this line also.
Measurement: 174 mmHg
